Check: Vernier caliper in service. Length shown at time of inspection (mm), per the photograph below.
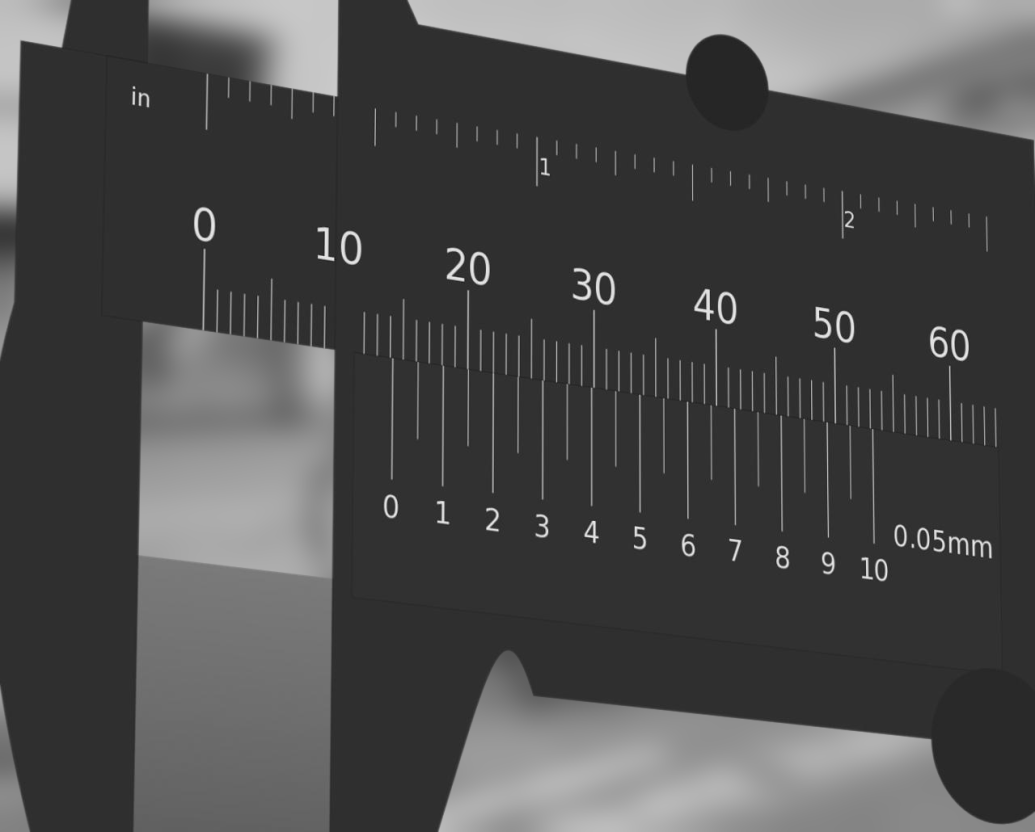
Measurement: 14.2 mm
